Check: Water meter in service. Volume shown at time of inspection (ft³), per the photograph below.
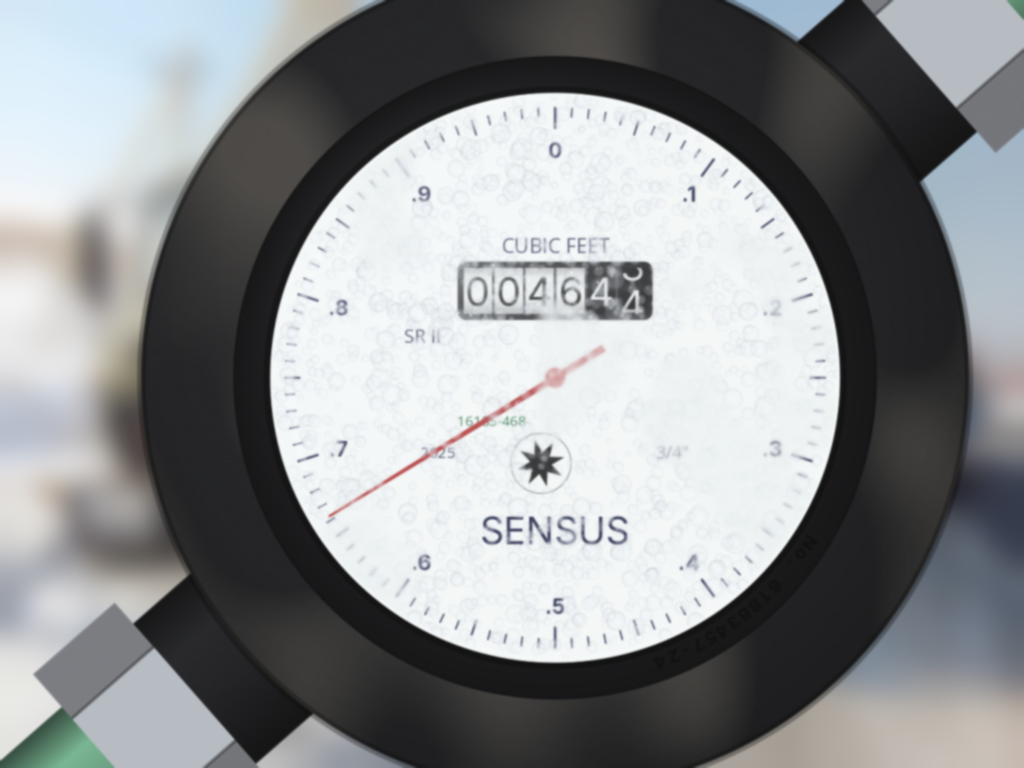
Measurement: 4643.66 ft³
